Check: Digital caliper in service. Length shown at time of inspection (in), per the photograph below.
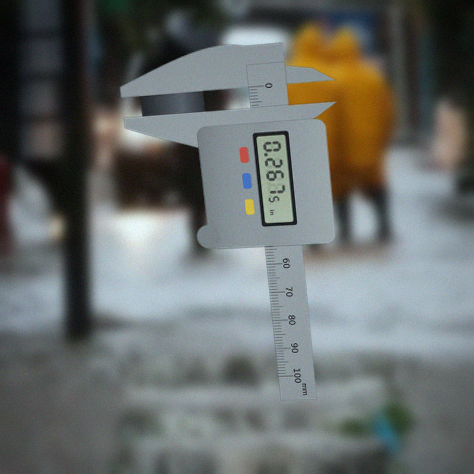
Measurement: 0.2675 in
